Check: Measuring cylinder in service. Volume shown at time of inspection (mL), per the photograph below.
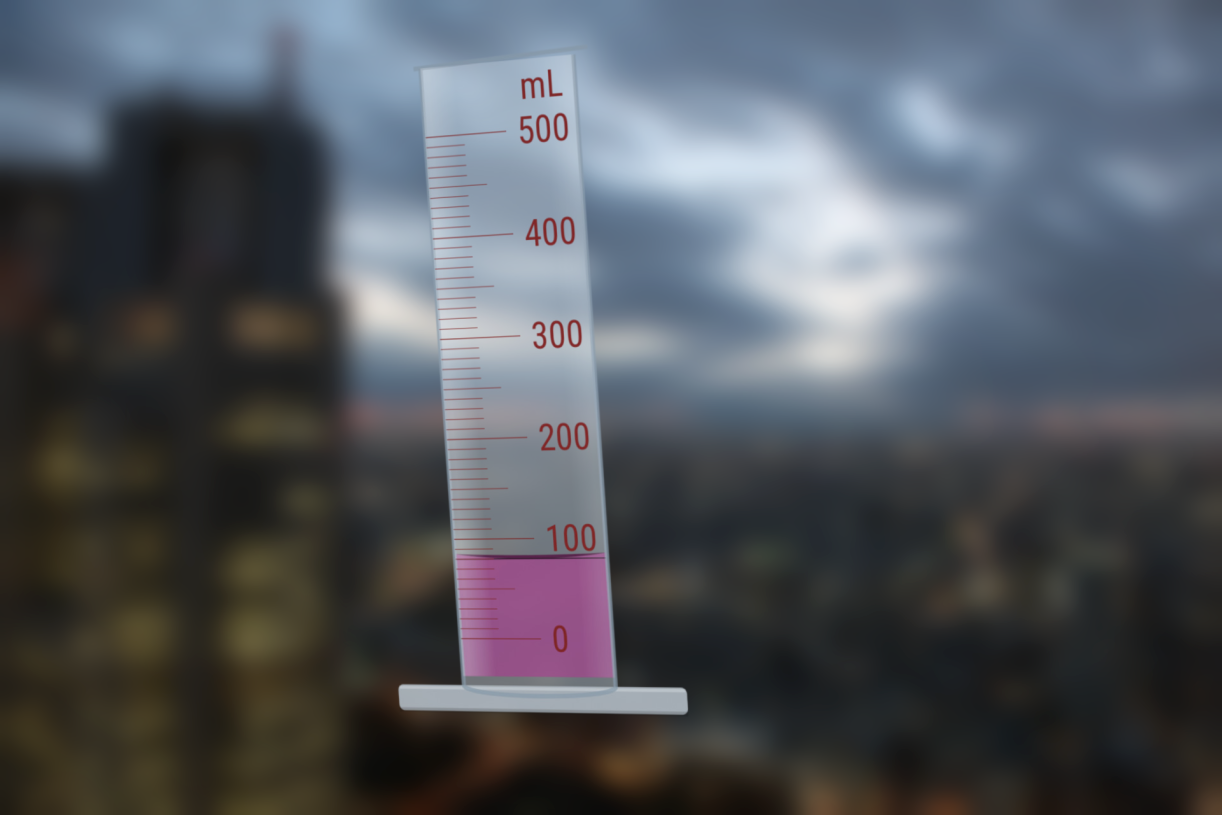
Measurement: 80 mL
